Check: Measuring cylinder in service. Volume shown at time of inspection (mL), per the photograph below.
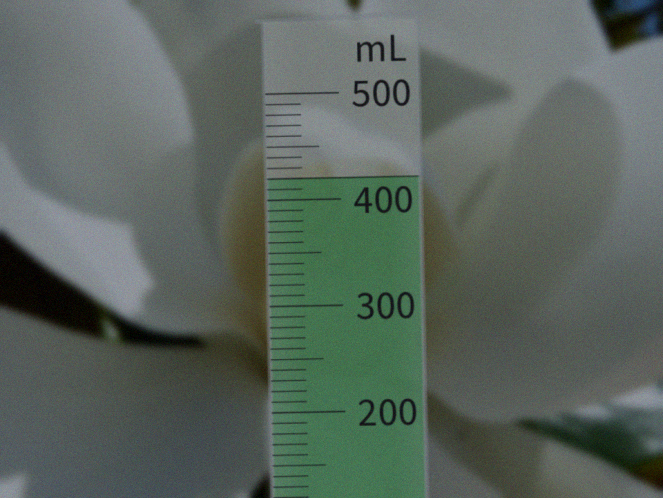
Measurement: 420 mL
